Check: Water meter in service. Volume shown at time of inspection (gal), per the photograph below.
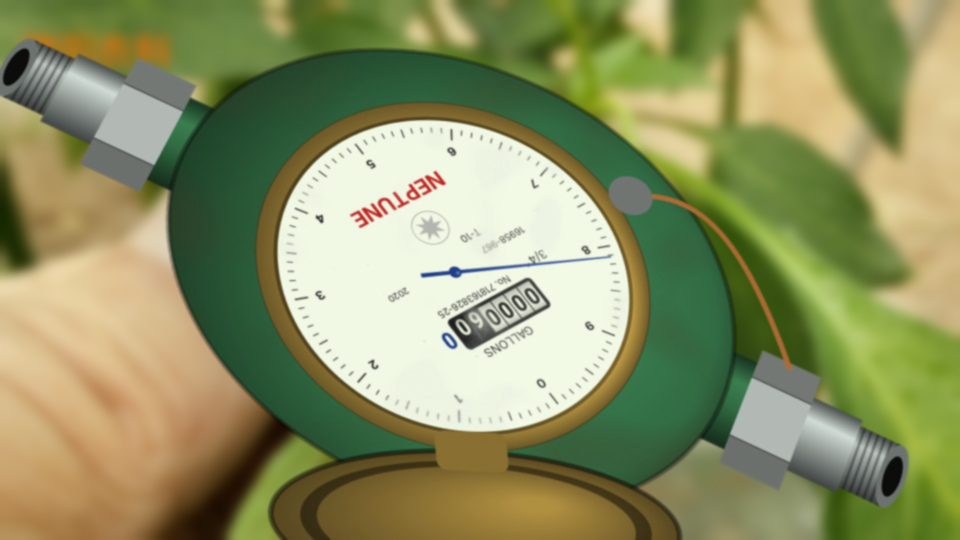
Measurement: 598.1 gal
